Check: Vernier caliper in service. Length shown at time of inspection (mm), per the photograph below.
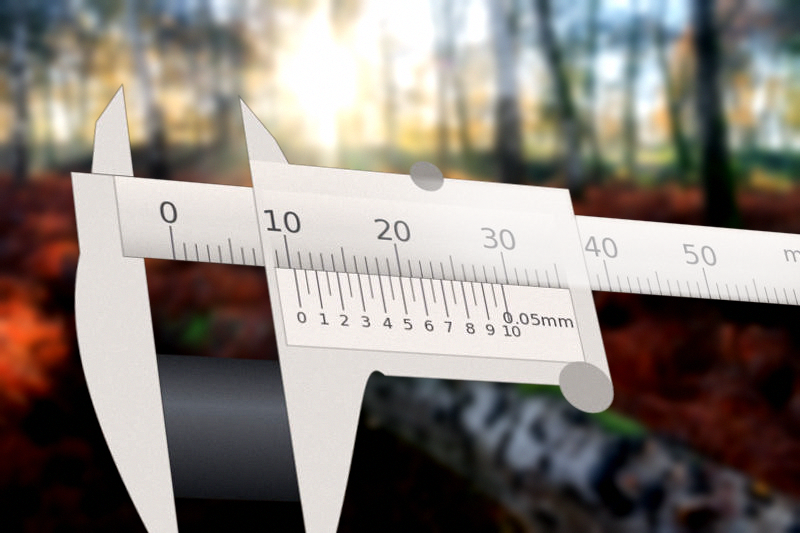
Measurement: 10.4 mm
